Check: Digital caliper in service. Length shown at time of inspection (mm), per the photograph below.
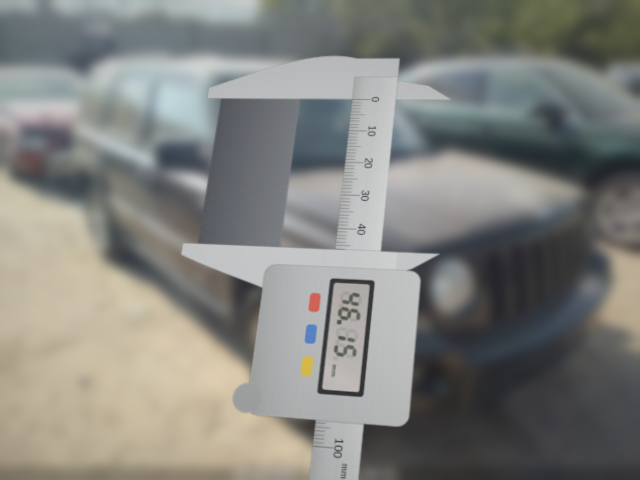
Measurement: 46.15 mm
